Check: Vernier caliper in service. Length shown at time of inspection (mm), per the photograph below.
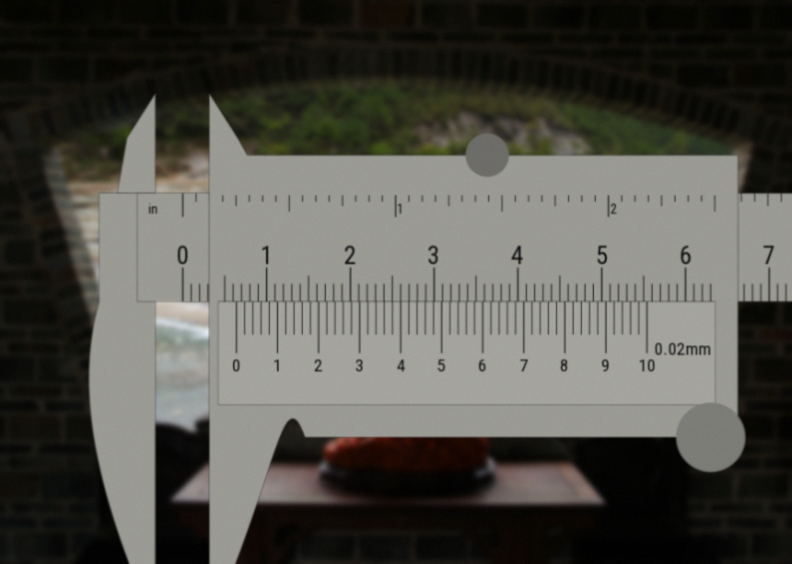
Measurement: 6.4 mm
